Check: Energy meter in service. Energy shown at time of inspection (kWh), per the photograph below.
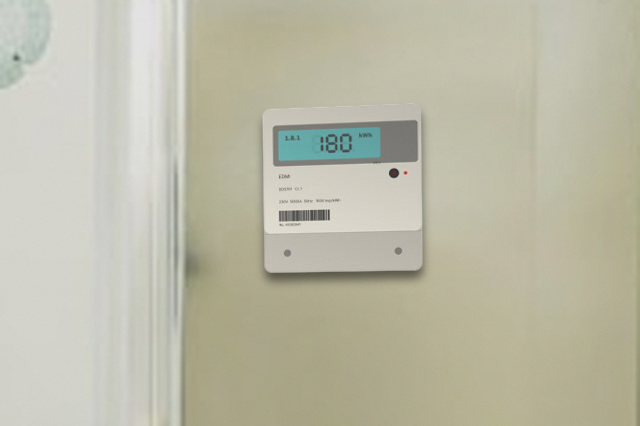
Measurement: 180 kWh
